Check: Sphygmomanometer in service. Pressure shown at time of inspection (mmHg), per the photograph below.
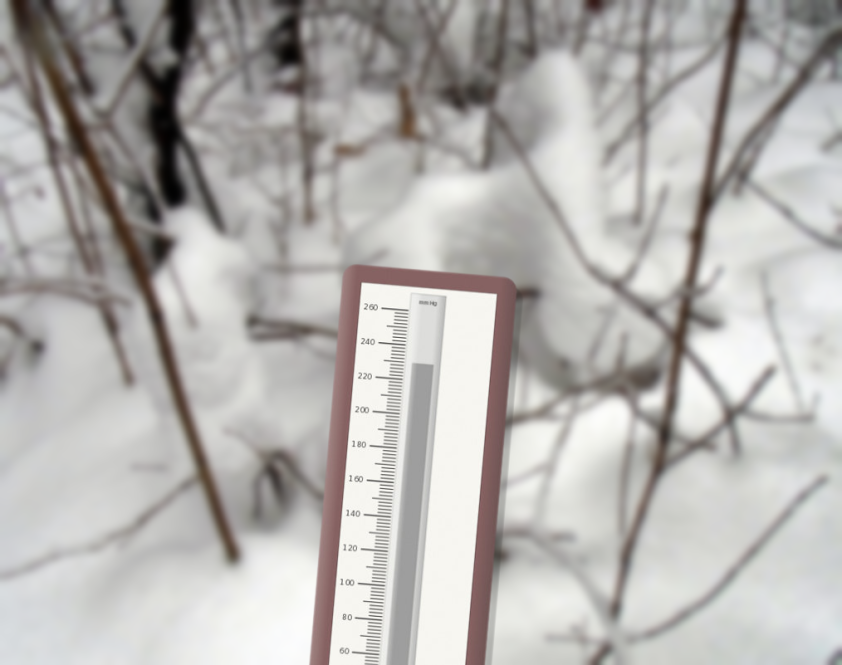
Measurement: 230 mmHg
